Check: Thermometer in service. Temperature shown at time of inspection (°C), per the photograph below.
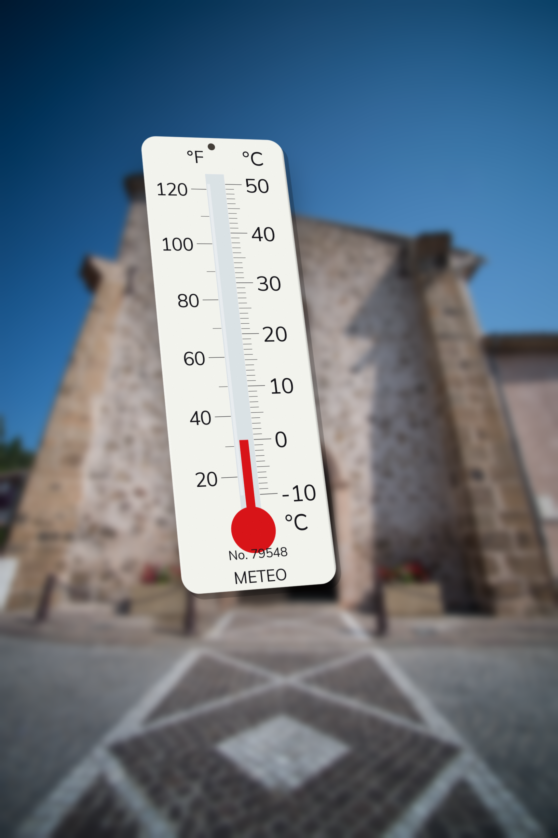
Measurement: 0 °C
